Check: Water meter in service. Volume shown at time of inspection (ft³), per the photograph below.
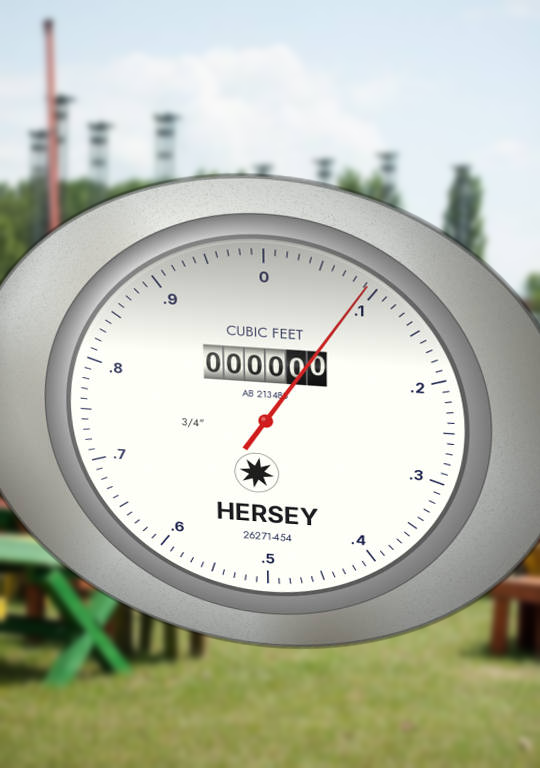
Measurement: 0.09 ft³
